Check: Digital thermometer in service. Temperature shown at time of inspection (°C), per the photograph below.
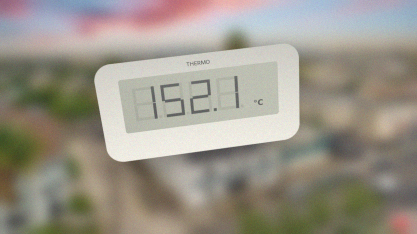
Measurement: 152.1 °C
